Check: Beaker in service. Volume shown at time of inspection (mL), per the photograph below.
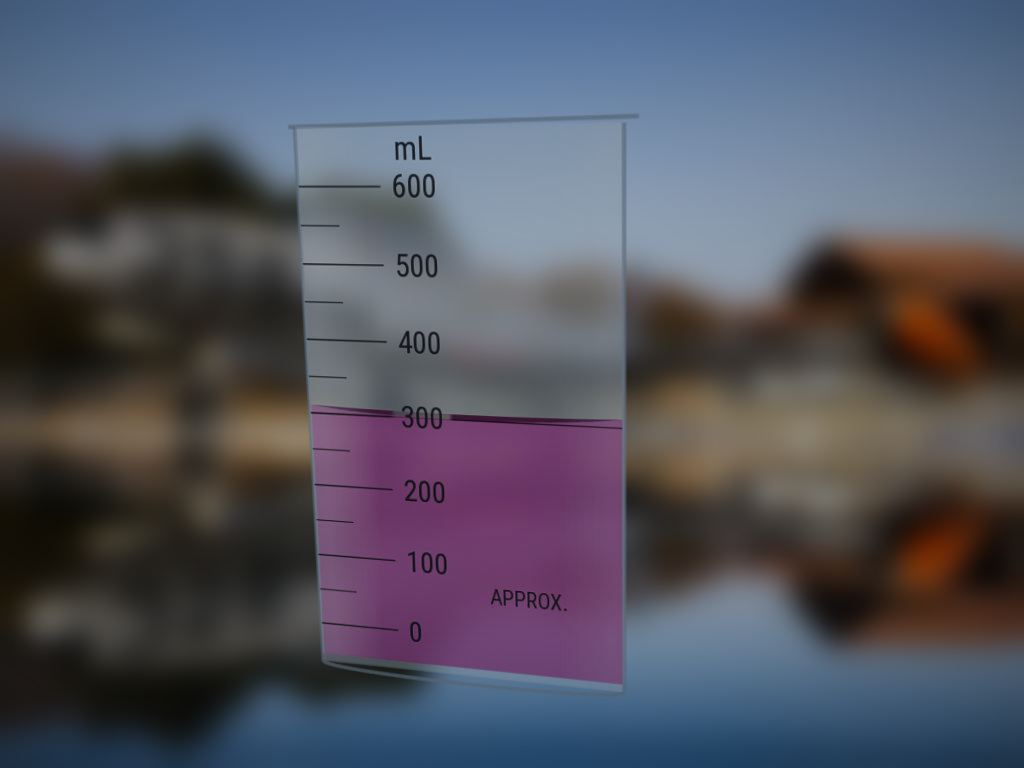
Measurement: 300 mL
